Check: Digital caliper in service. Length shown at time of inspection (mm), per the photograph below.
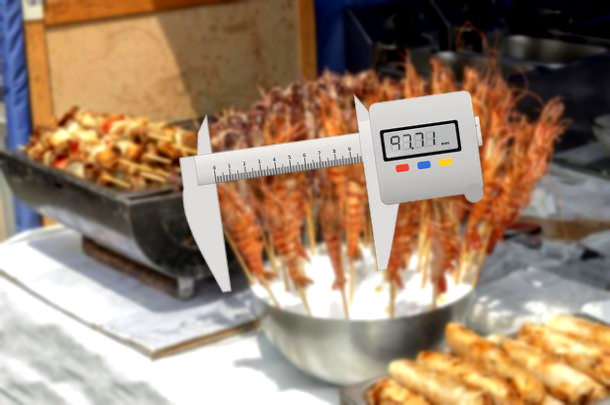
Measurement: 97.71 mm
